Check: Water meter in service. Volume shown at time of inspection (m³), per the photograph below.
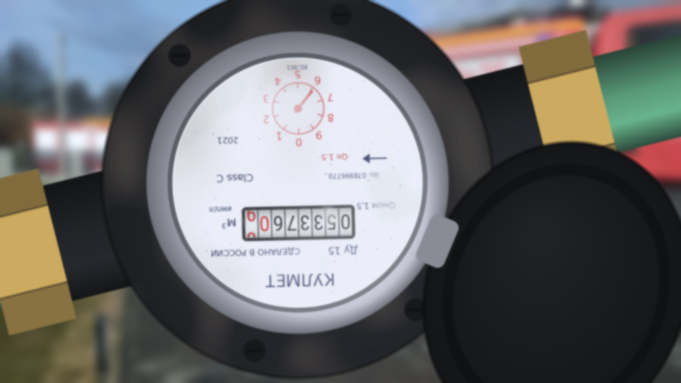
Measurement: 53376.086 m³
